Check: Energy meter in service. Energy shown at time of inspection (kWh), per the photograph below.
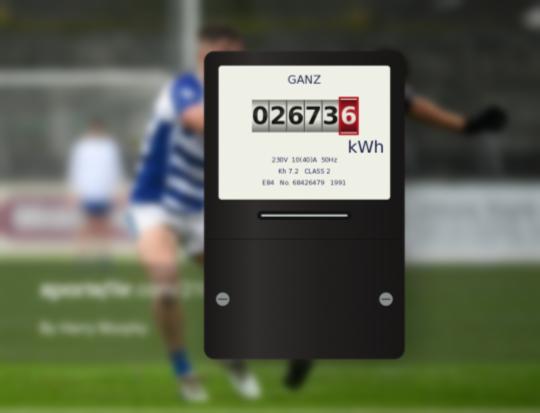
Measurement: 2673.6 kWh
